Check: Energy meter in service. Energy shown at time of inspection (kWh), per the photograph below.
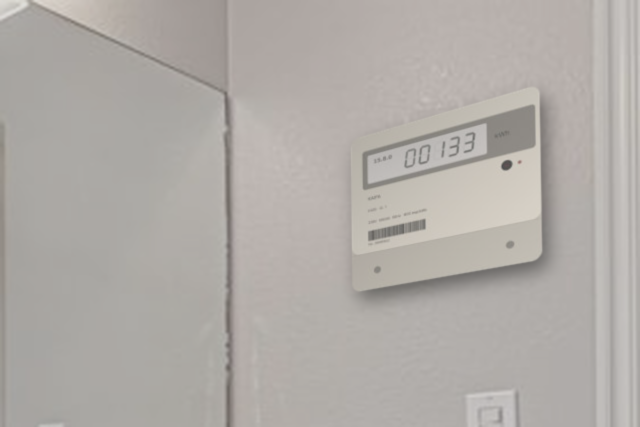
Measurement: 133 kWh
